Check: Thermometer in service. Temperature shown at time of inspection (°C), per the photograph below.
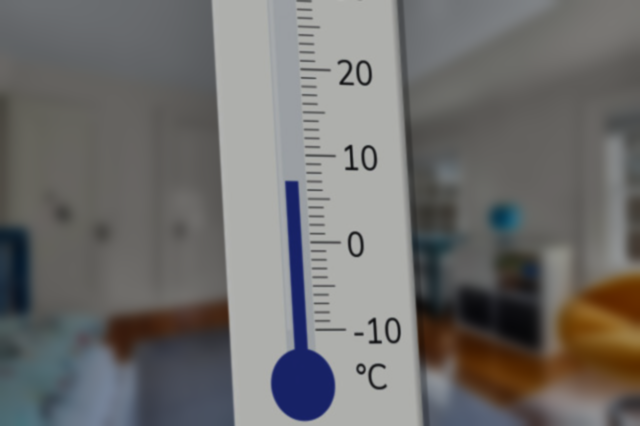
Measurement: 7 °C
